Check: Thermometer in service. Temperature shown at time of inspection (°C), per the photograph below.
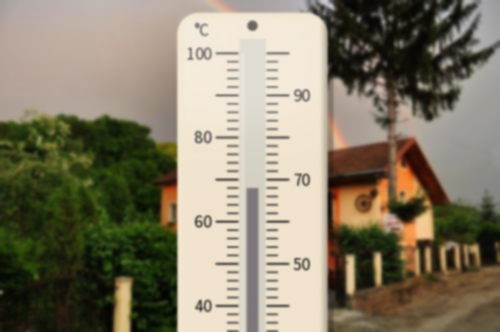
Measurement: 68 °C
